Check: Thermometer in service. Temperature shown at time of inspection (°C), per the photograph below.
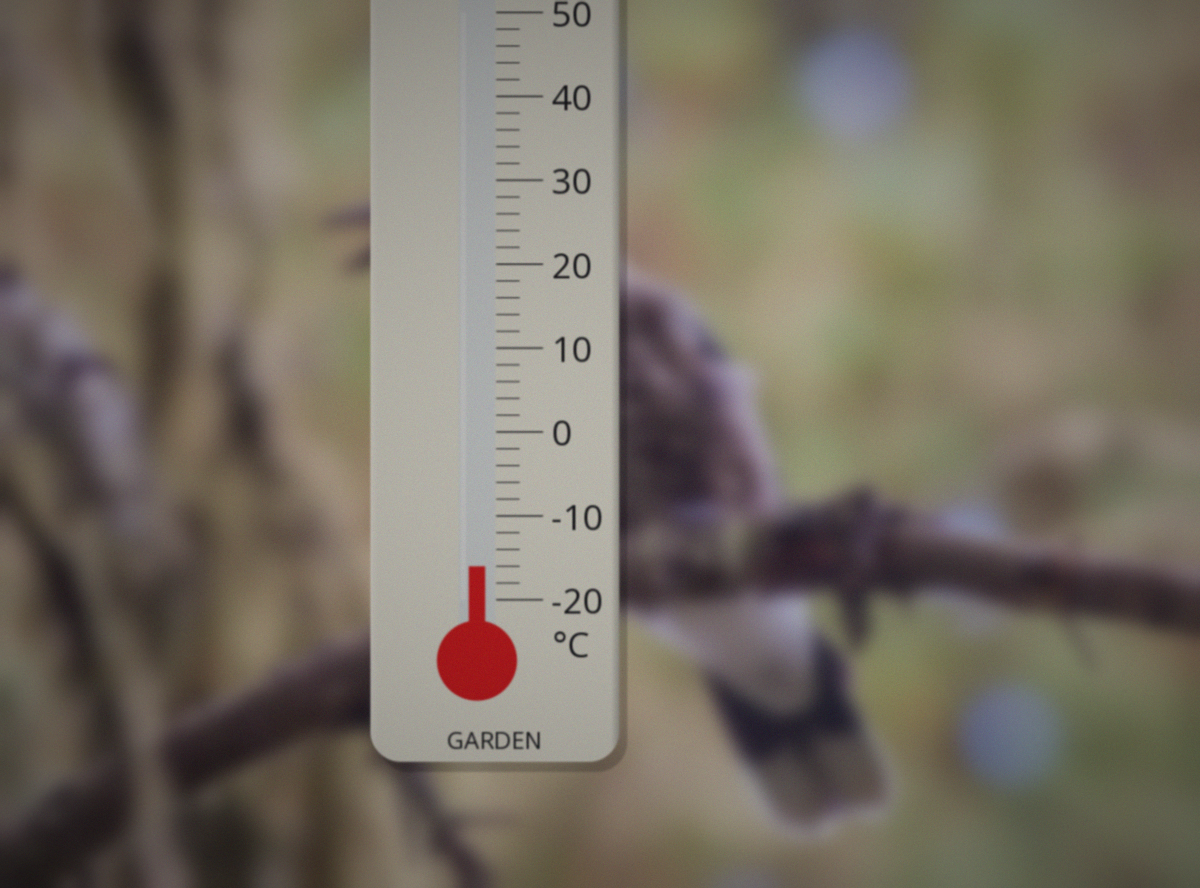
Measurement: -16 °C
